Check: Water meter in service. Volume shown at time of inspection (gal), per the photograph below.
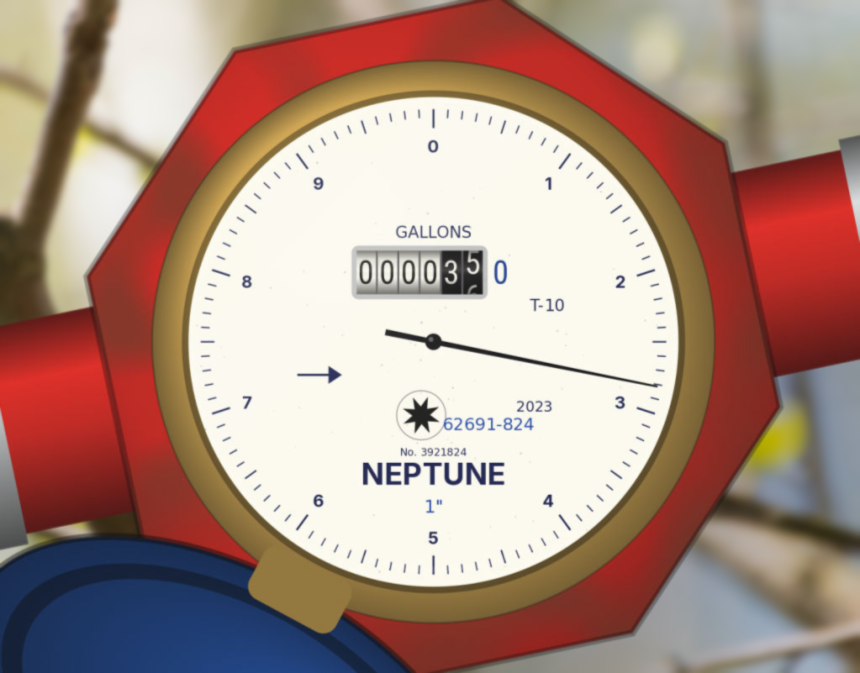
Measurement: 352.8 gal
